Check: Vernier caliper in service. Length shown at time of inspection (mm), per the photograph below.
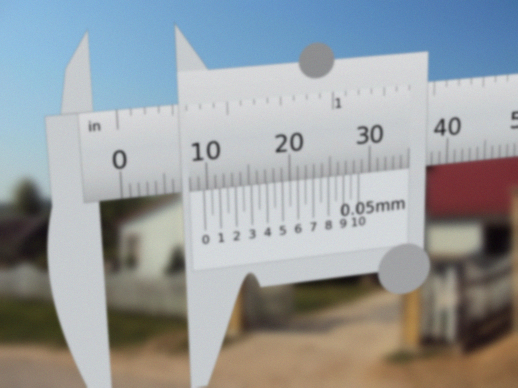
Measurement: 9.6 mm
